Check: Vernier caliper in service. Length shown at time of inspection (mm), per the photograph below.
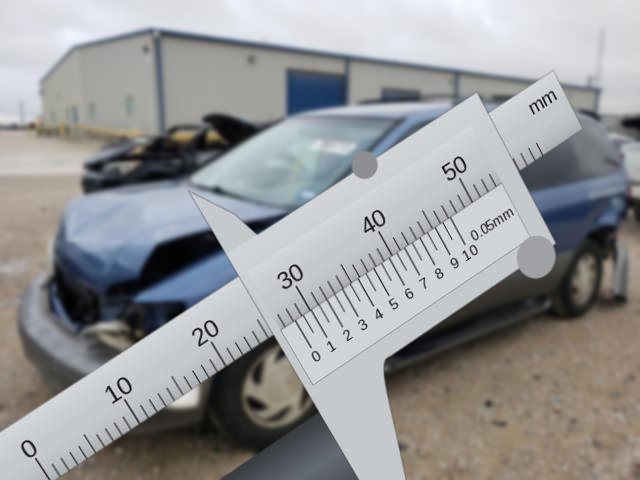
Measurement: 28.2 mm
